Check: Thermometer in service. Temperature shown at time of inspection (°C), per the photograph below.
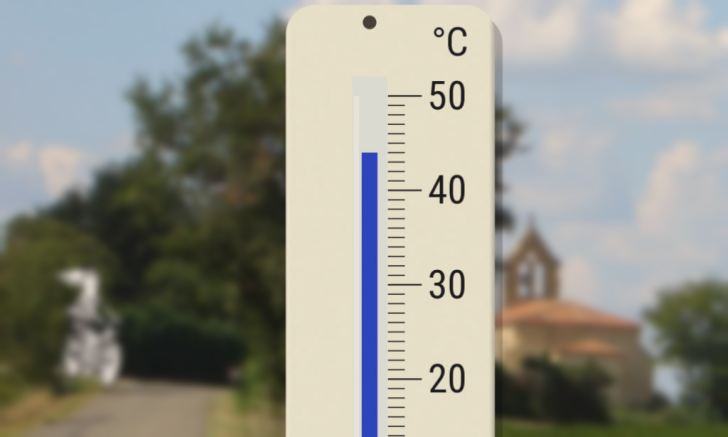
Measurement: 44 °C
